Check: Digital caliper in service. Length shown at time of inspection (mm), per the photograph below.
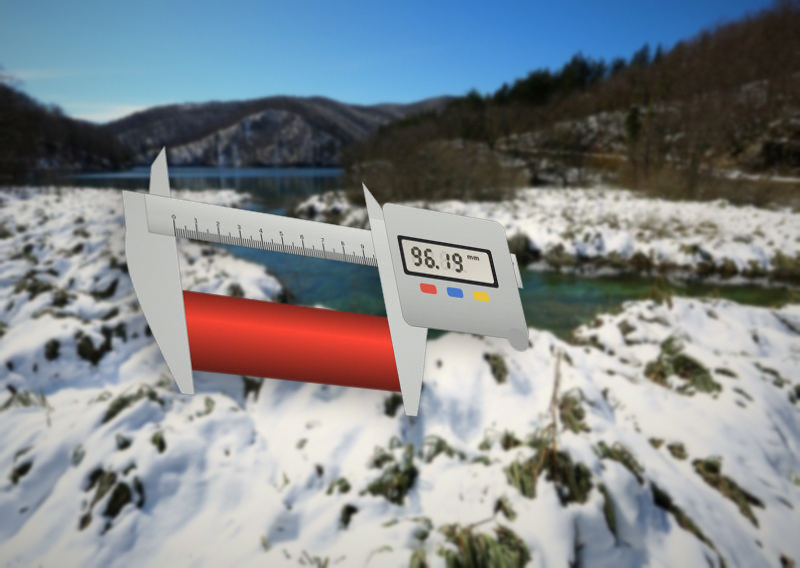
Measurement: 96.19 mm
